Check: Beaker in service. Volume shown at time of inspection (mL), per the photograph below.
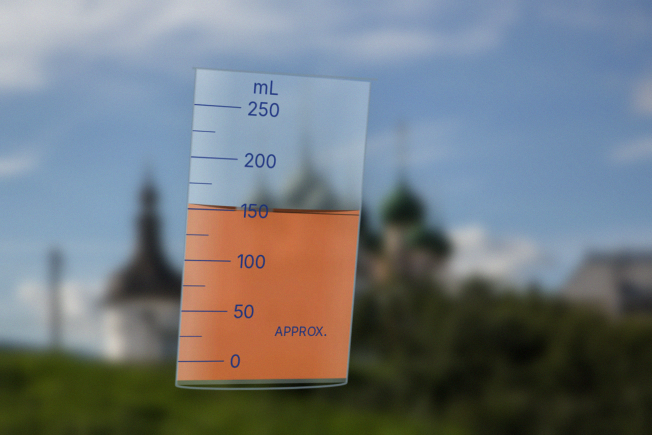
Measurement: 150 mL
